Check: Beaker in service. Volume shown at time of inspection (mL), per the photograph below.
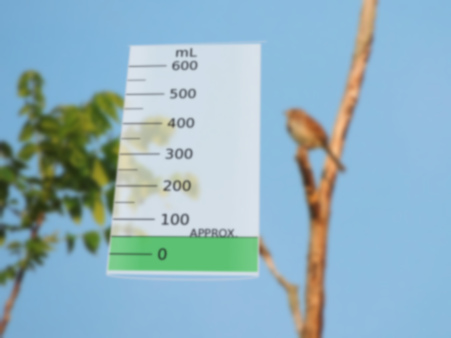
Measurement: 50 mL
